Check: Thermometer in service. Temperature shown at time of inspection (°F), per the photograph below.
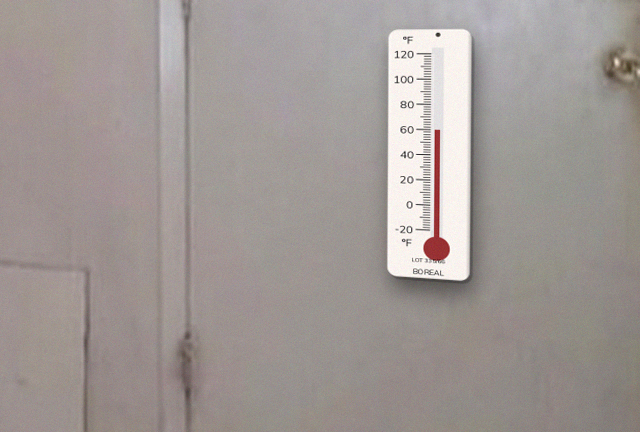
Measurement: 60 °F
